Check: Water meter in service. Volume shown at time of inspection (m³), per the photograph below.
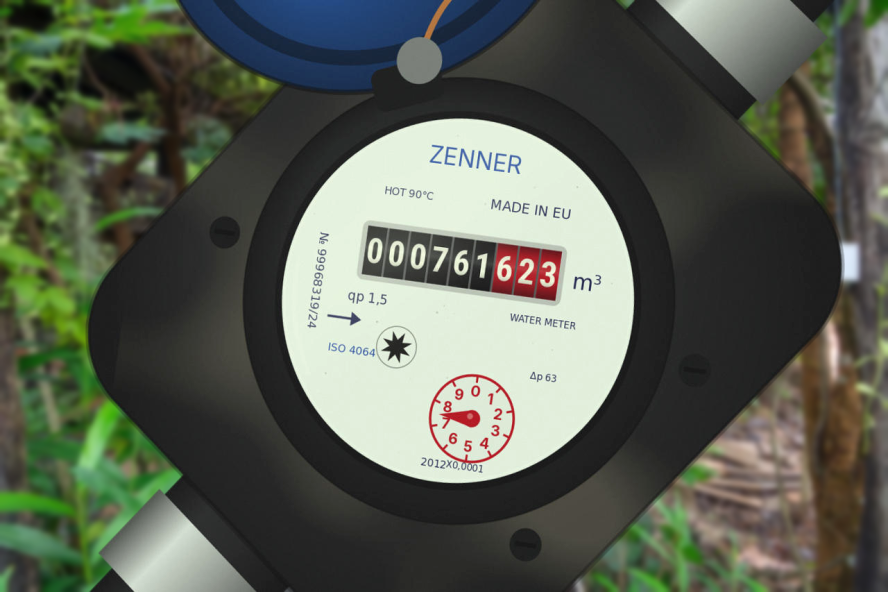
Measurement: 761.6237 m³
